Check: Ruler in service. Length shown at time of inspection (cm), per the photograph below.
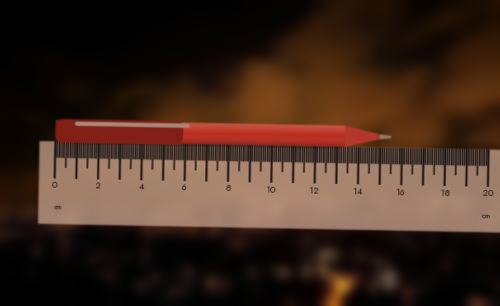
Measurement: 15.5 cm
